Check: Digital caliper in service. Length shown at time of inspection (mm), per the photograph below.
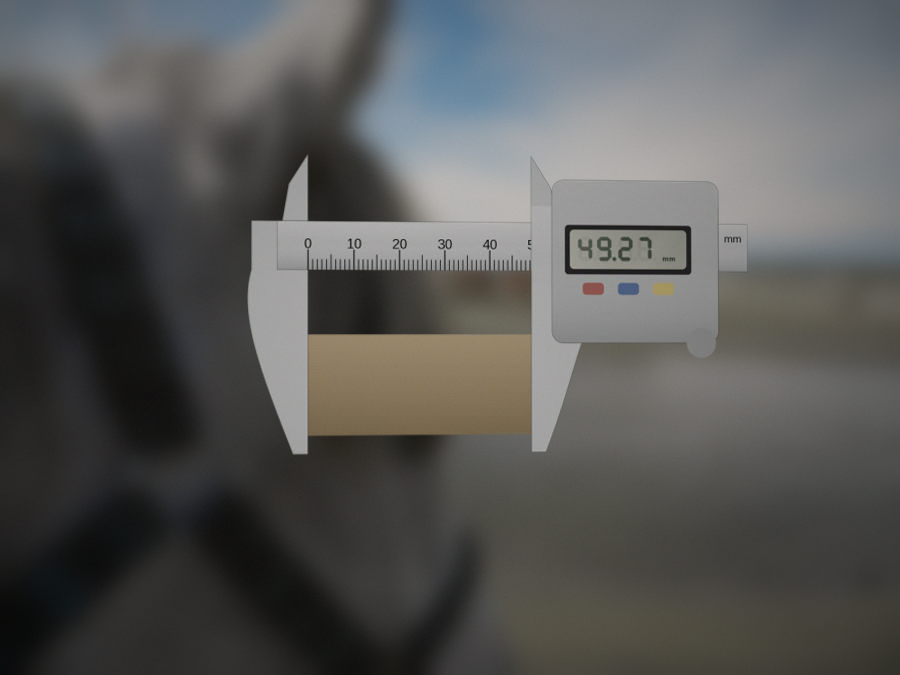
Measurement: 49.27 mm
